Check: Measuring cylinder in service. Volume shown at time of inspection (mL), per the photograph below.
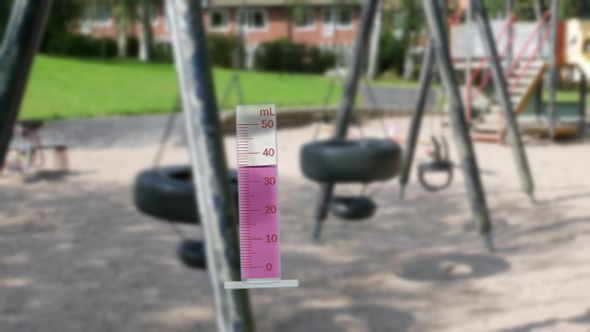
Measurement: 35 mL
